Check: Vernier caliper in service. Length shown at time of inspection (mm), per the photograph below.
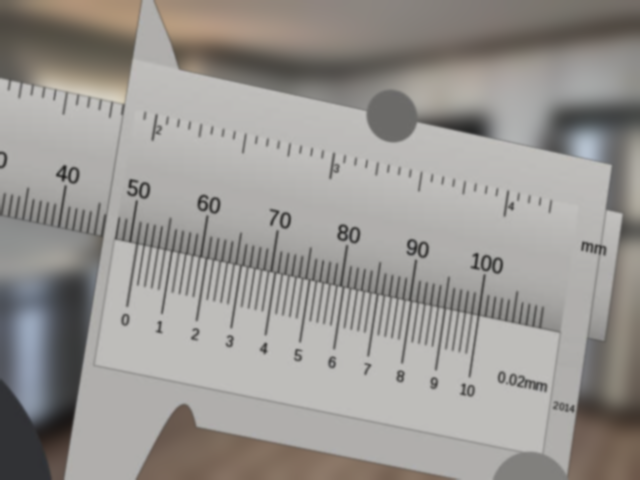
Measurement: 51.0 mm
